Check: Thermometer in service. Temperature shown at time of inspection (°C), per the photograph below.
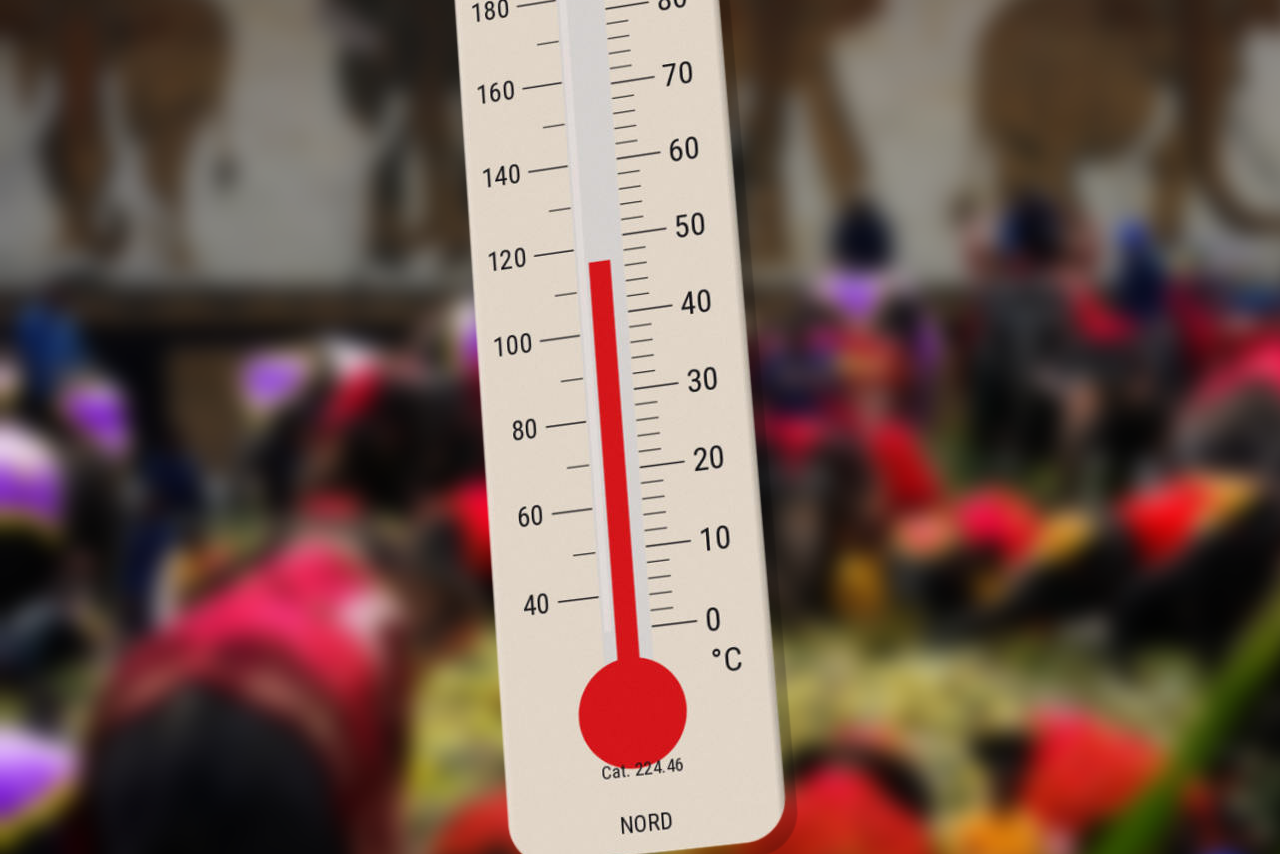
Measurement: 47 °C
